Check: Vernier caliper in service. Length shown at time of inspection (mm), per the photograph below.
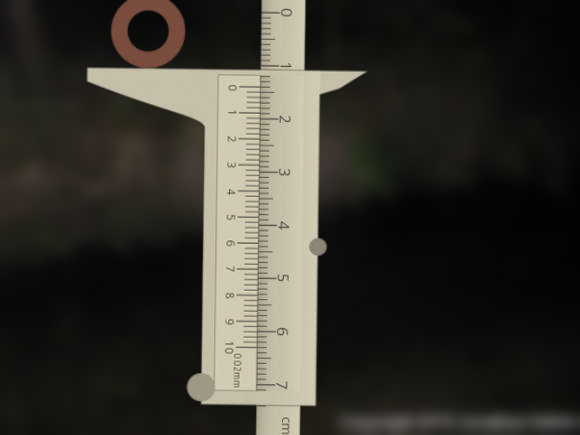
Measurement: 14.0 mm
